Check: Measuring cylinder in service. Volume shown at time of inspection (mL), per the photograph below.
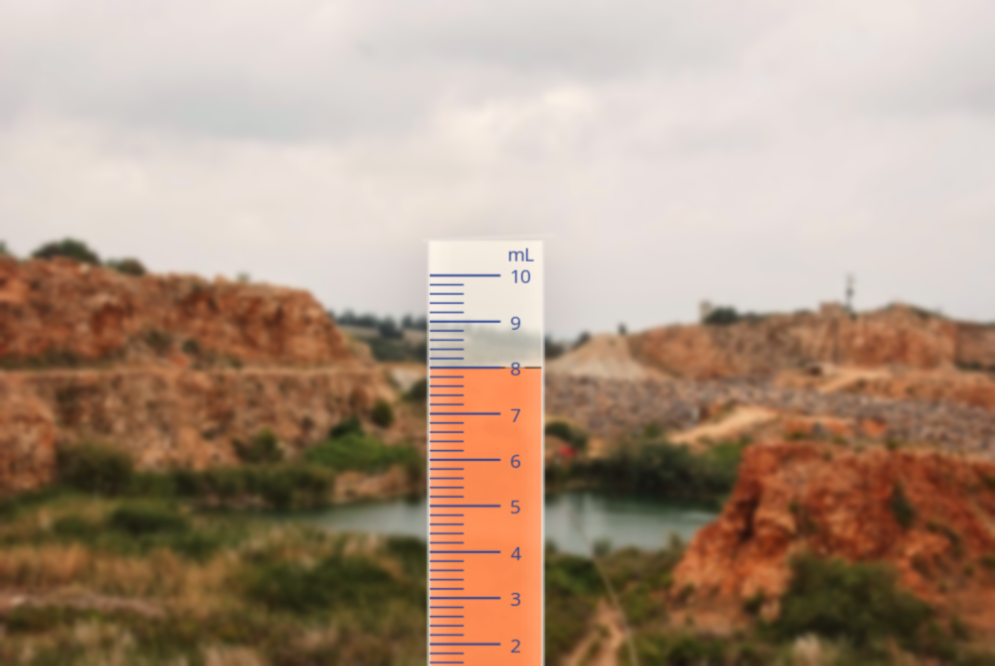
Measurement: 8 mL
